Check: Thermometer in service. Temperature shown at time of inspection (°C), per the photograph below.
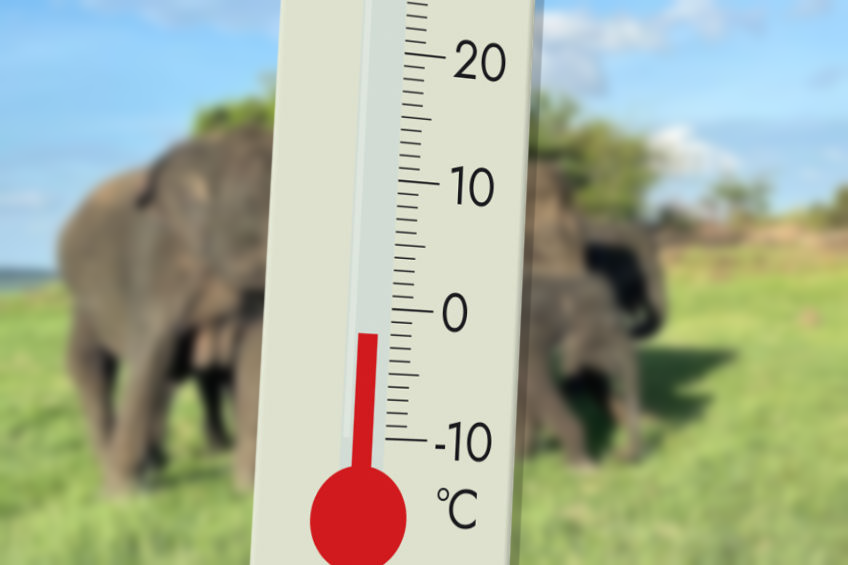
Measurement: -2 °C
